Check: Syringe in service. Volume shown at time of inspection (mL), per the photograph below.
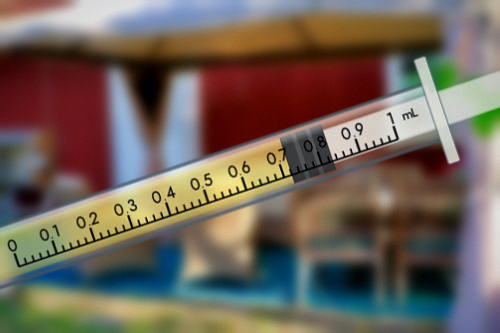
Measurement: 0.72 mL
